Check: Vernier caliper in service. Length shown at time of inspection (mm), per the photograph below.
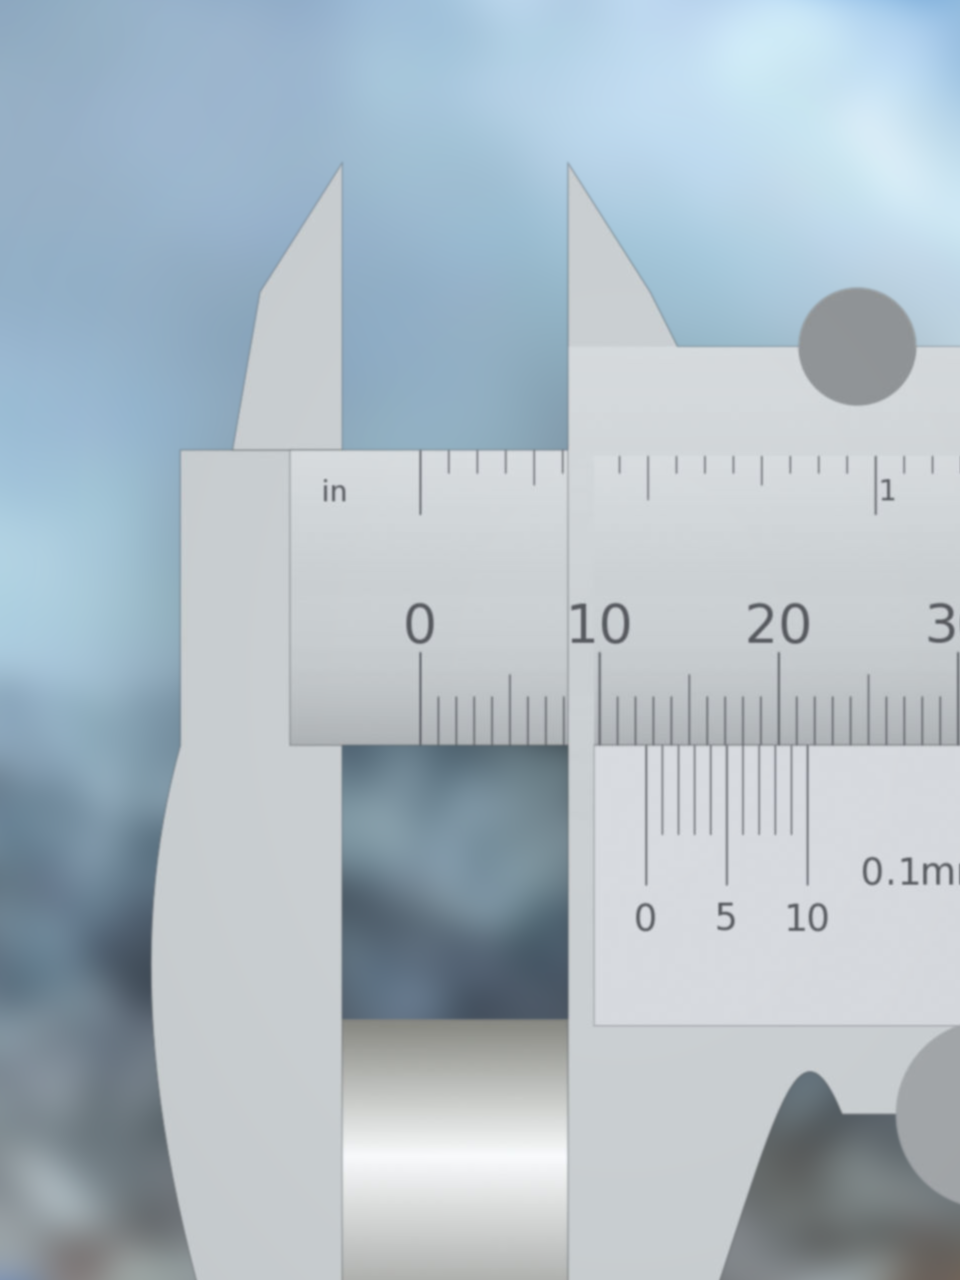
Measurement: 12.6 mm
